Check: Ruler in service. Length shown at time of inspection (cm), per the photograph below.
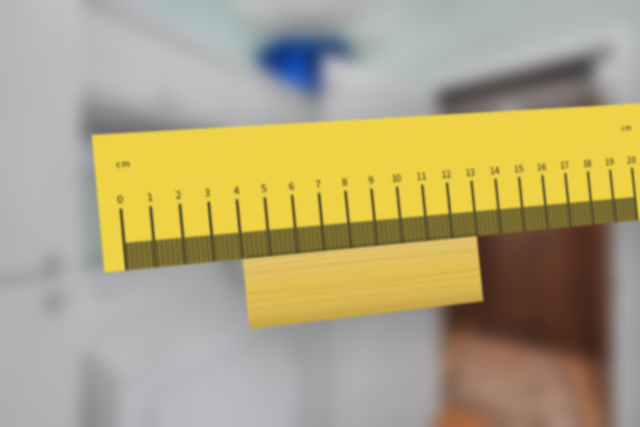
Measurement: 9 cm
